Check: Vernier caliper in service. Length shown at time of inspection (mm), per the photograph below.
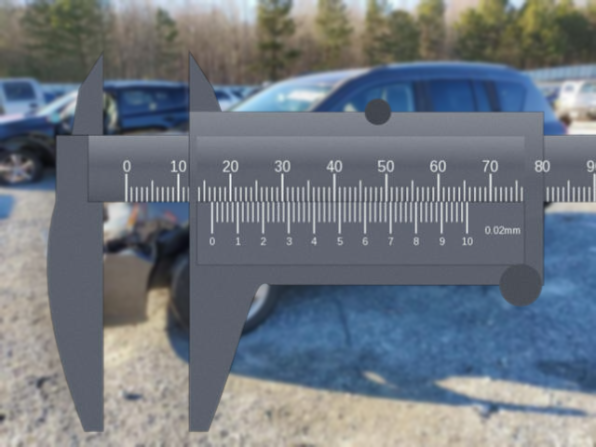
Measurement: 16.5 mm
